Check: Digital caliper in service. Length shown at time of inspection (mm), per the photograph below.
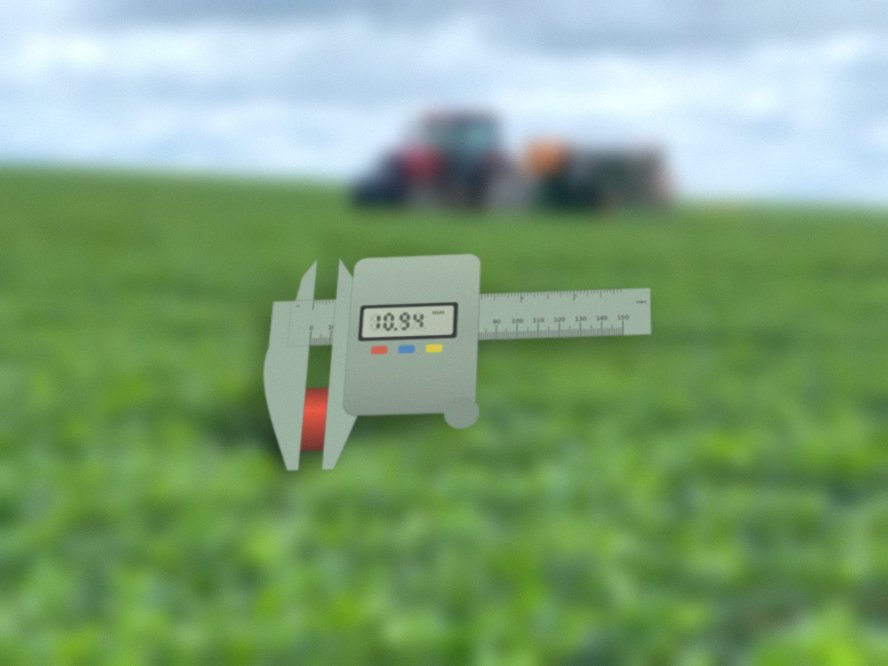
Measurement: 10.94 mm
